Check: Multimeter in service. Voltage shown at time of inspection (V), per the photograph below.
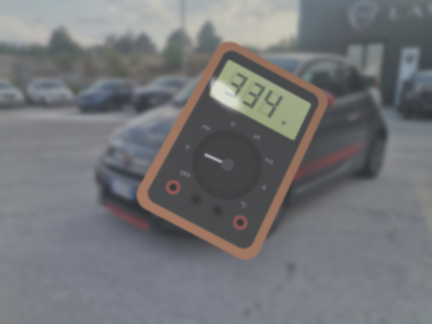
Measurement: 334 V
